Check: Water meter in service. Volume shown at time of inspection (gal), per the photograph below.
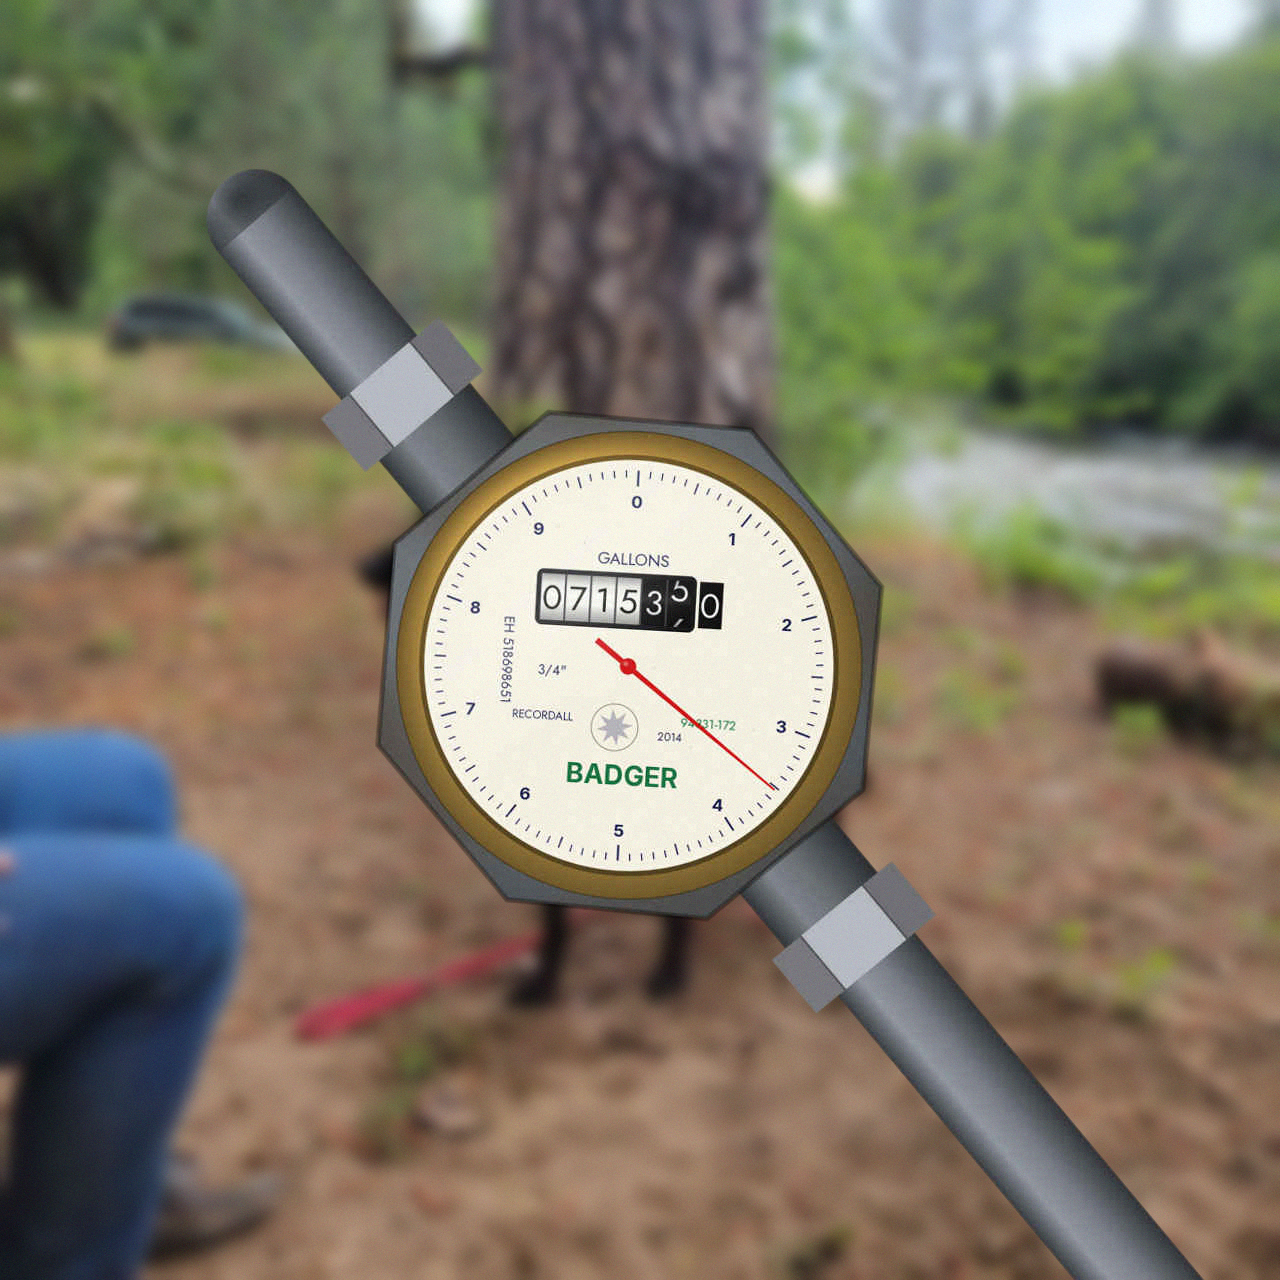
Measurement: 715353.5 gal
